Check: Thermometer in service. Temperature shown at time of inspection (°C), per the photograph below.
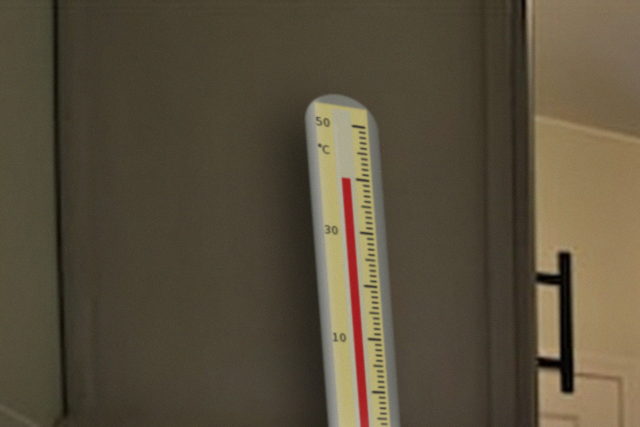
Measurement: 40 °C
